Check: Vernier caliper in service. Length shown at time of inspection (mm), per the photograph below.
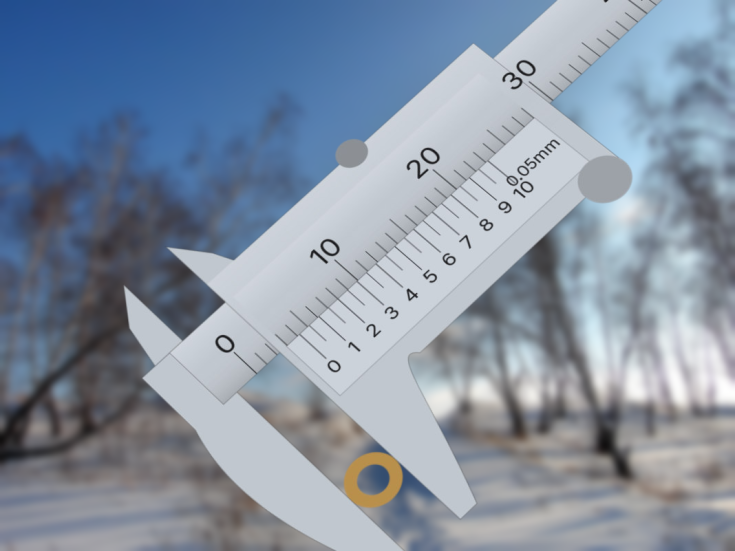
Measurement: 4.2 mm
